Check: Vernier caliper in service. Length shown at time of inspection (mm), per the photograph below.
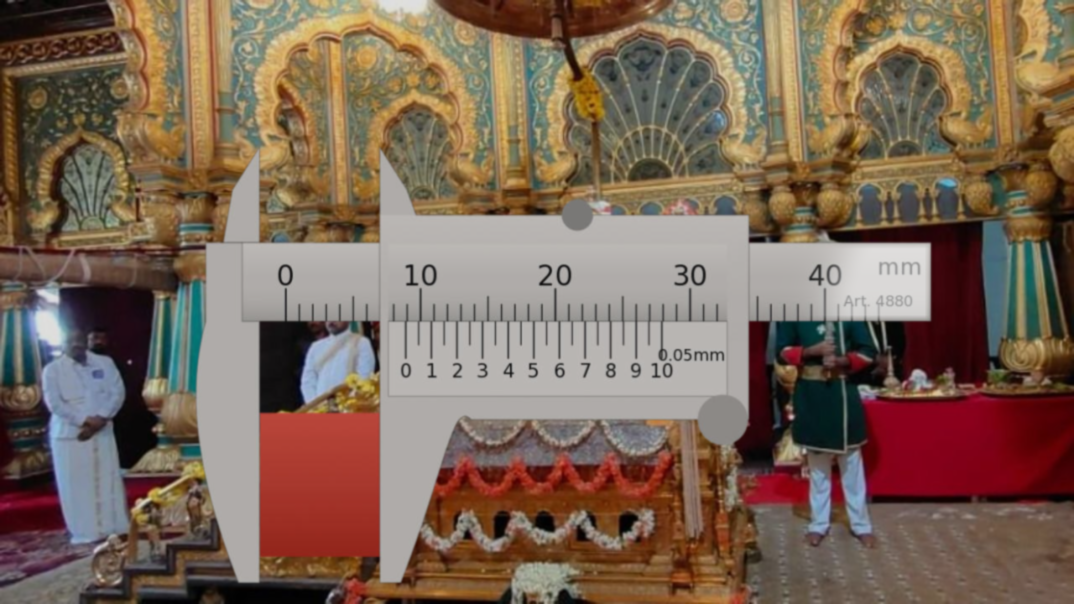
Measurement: 8.9 mm
